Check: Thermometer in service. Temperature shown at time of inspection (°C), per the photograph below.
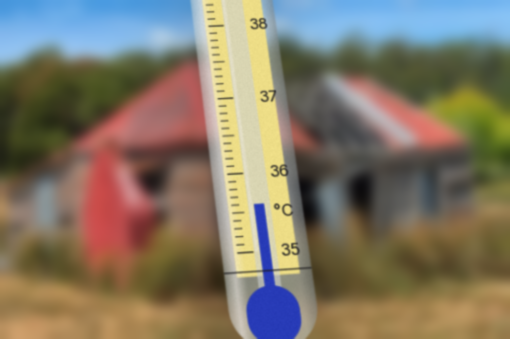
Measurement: 35.6 °C
